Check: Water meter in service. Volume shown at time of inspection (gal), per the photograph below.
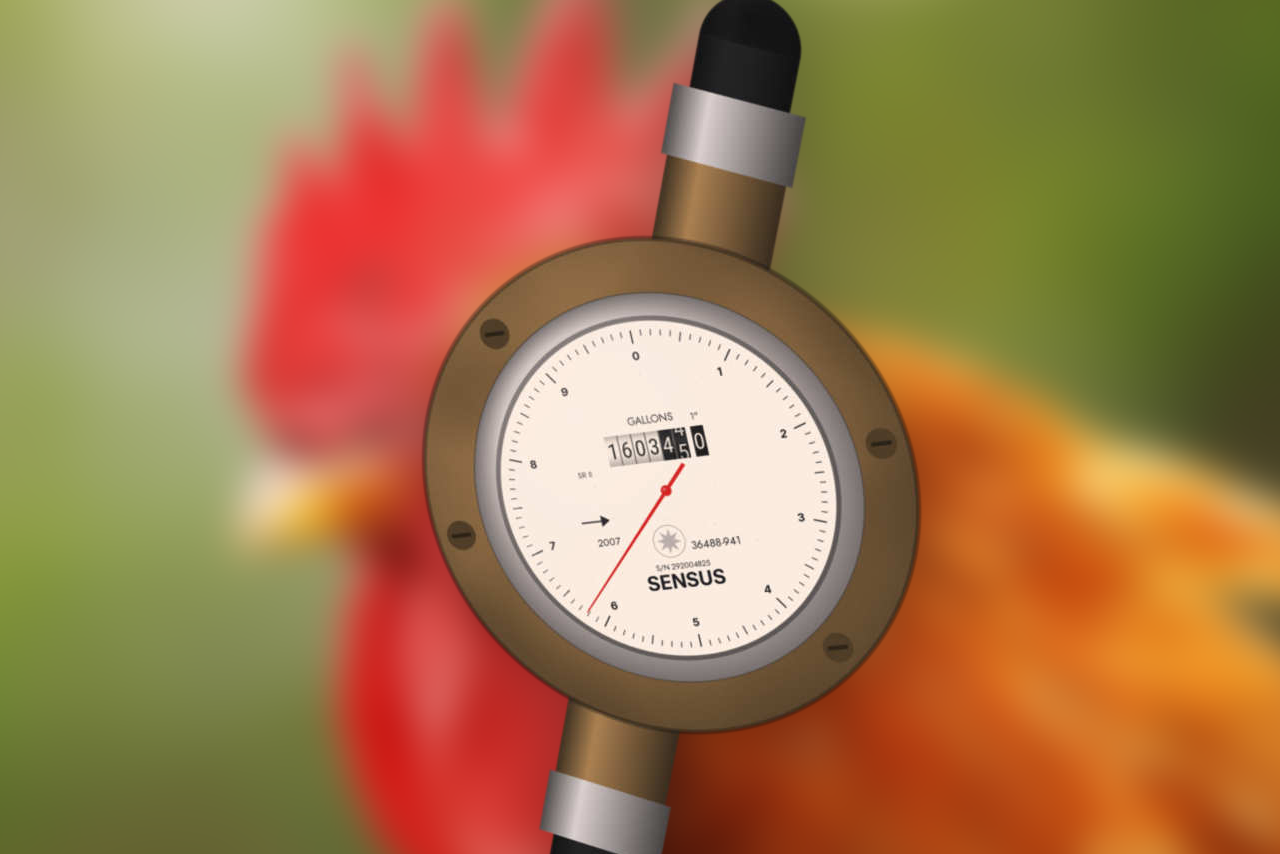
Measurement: 1603446.2 gal
